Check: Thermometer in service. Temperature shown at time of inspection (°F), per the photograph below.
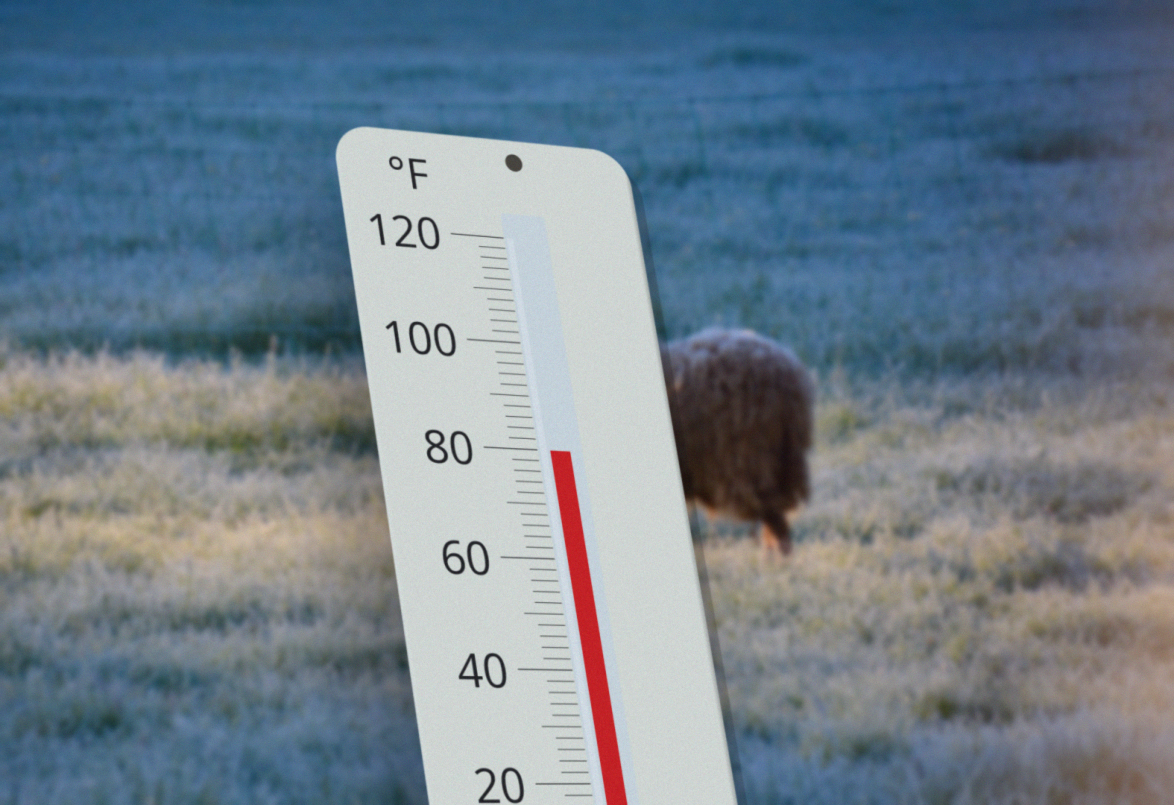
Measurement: 80 °F
